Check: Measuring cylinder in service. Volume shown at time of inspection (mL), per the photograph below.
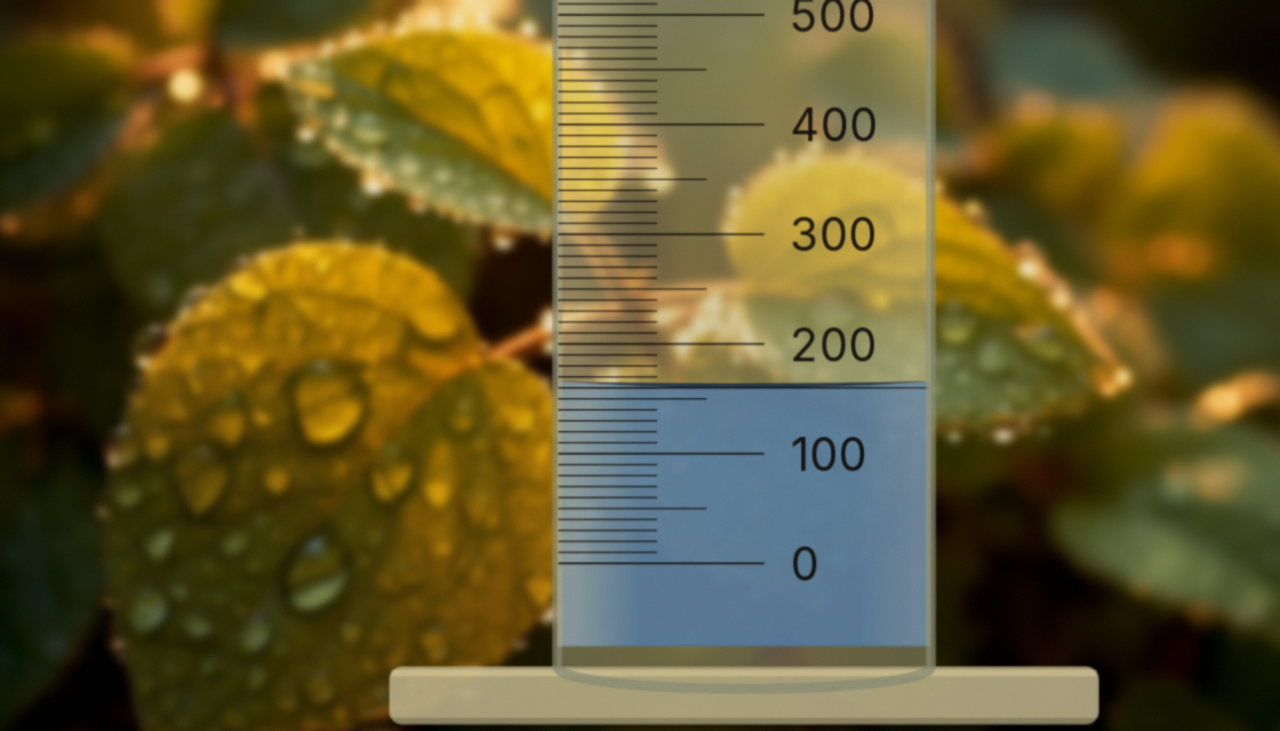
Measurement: 160 mL
